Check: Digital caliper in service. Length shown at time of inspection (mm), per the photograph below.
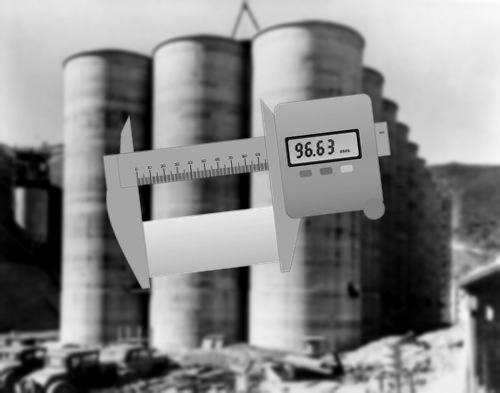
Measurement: 96.63 mm
